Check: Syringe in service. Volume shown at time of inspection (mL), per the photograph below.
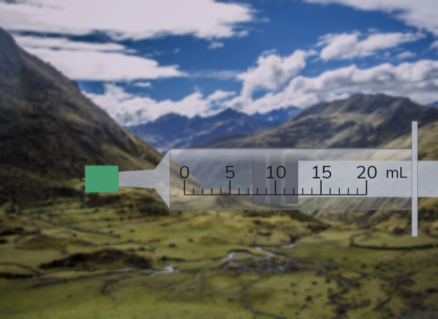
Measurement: 7.5 mL
